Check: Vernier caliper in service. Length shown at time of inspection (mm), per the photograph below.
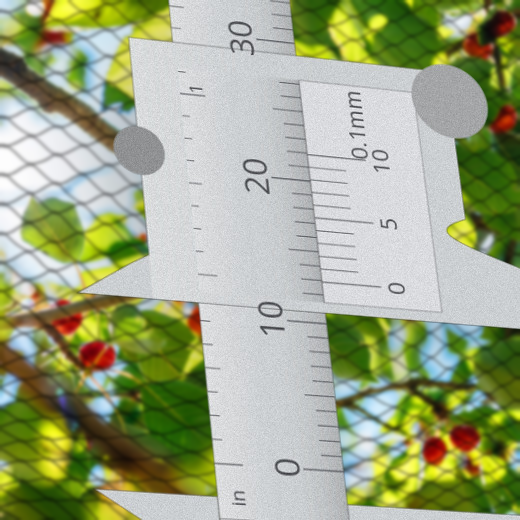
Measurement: 12.9 mm
